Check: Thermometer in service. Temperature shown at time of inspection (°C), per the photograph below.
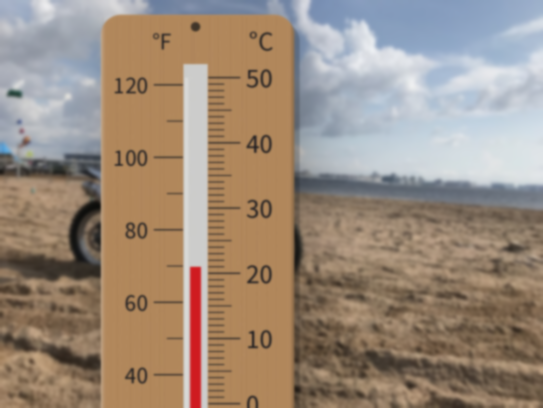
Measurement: 21 °C
